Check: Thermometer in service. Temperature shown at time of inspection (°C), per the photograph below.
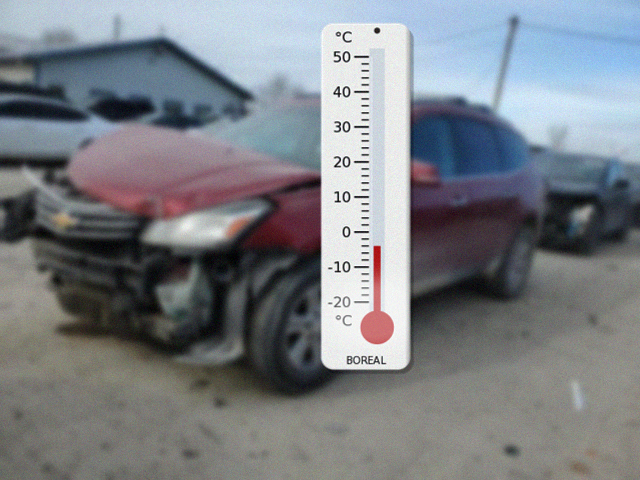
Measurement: -4 °C
